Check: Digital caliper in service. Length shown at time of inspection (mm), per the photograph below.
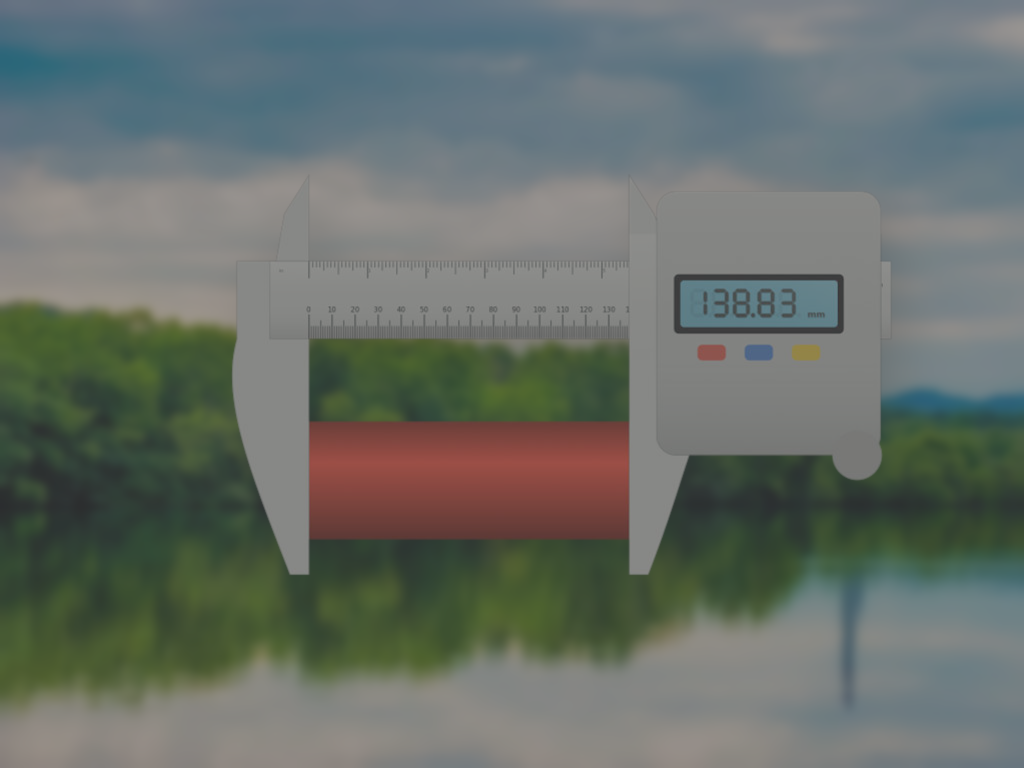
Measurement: 138.83 mm
